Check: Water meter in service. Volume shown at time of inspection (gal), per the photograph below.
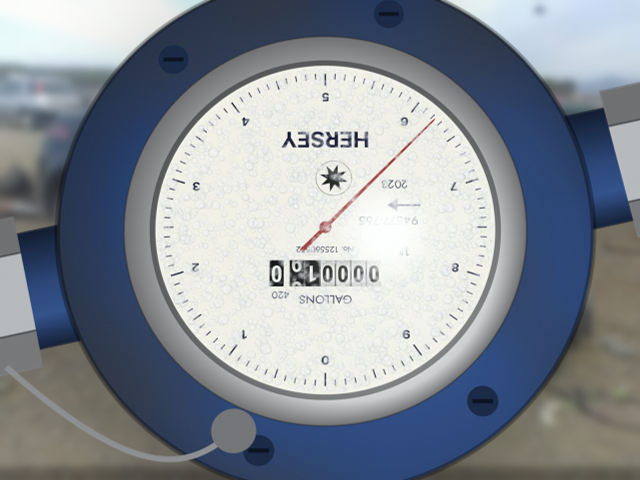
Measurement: 186.2 gal
